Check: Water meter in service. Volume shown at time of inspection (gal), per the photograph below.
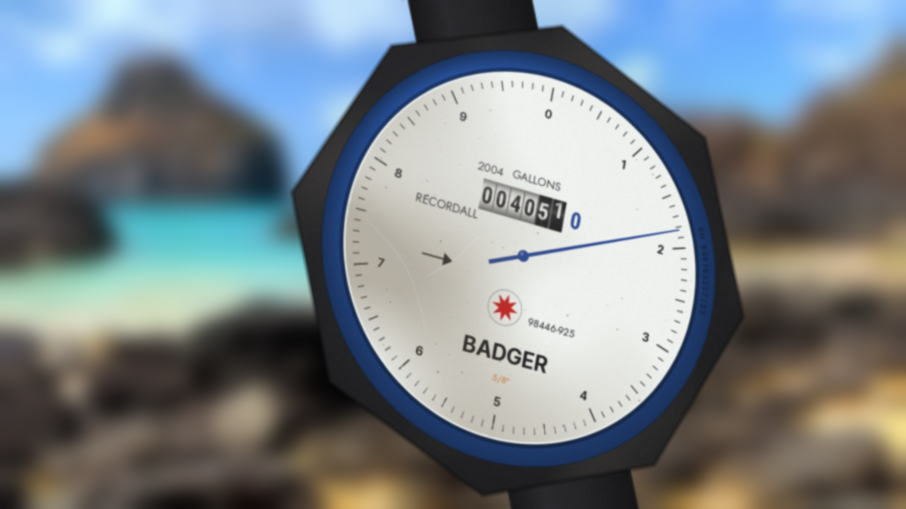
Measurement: 40511.8 gal
